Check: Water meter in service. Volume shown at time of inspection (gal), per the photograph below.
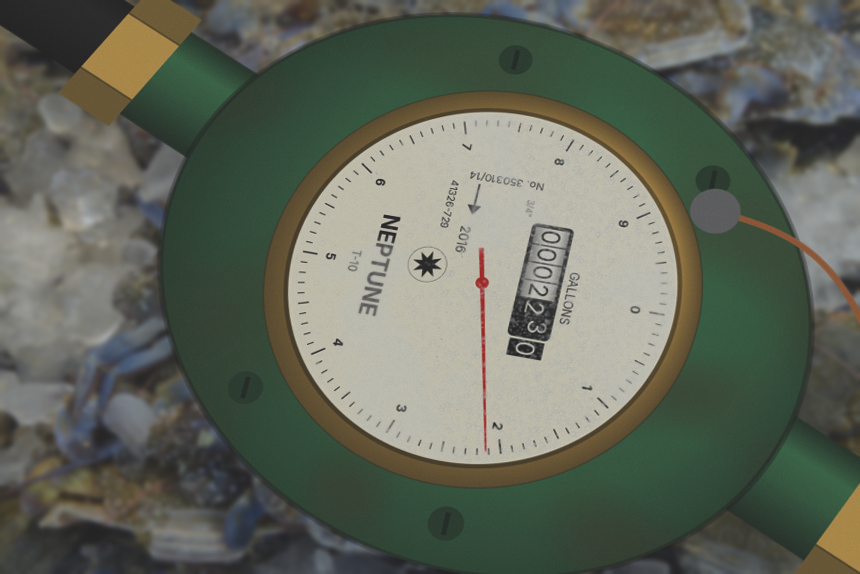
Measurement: 2232.1 gal
